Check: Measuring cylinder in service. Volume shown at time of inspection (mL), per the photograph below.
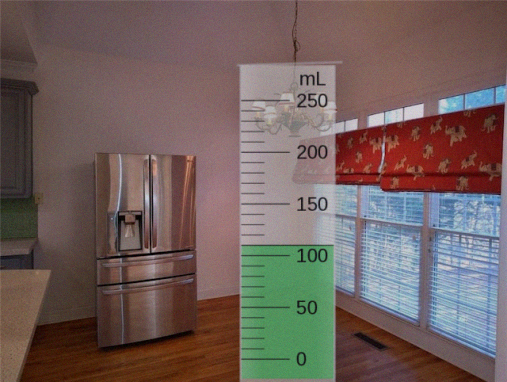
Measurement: 110 mL
